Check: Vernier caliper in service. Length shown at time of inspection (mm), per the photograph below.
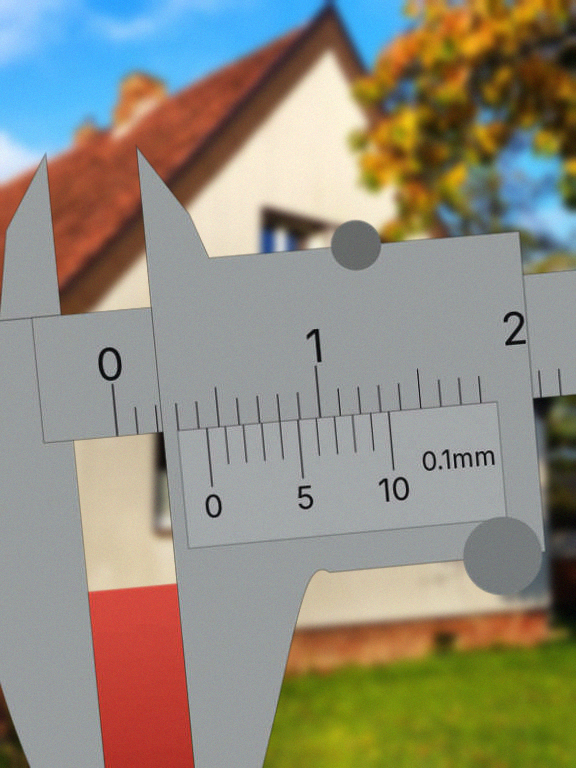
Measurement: 4.4 mm
